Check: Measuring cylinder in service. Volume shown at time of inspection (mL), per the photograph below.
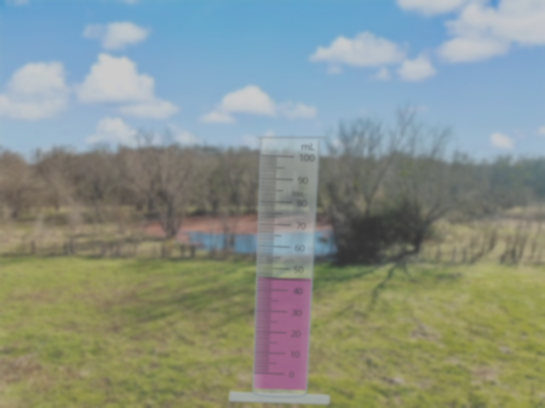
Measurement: 45 mL
